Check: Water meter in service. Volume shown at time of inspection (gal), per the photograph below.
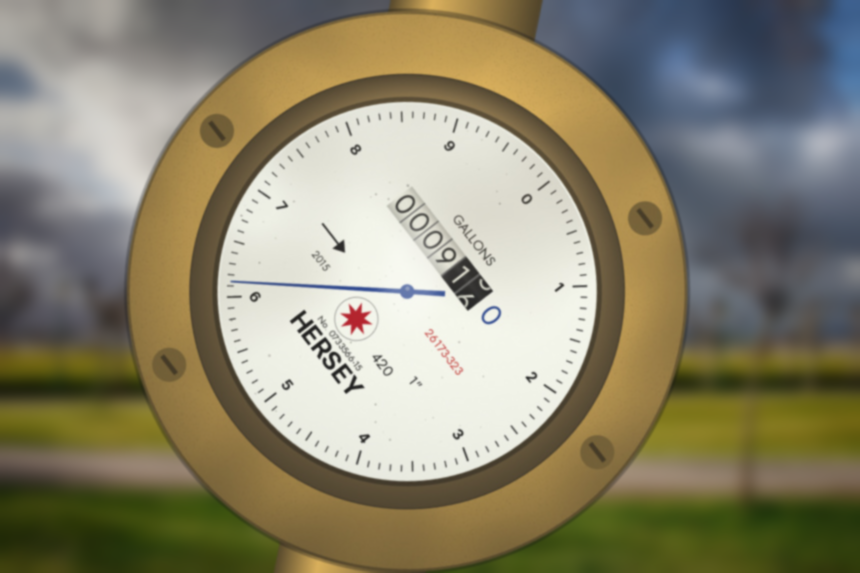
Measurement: 9156.1 gal
